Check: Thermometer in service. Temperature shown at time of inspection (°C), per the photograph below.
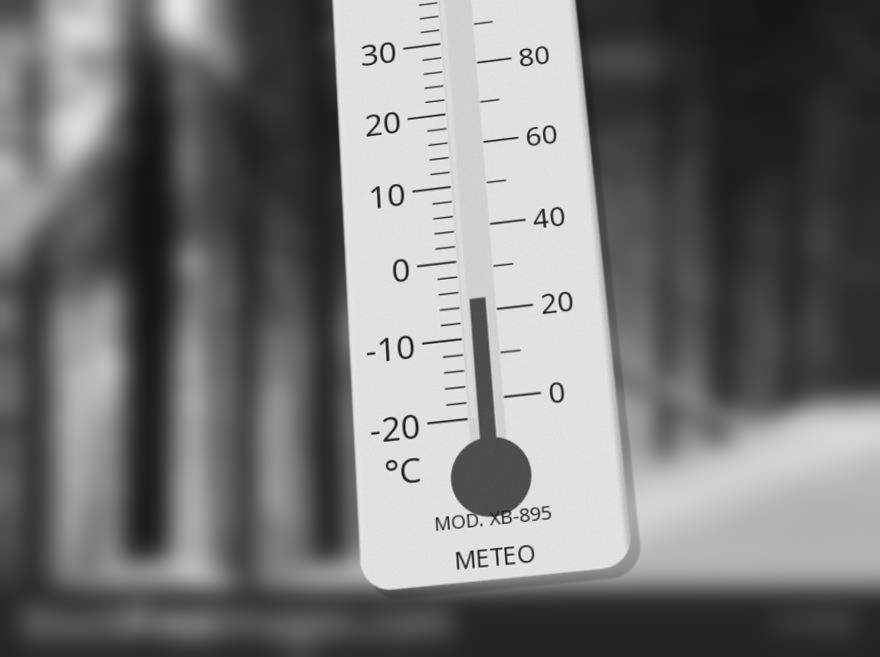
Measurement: -5 °C
